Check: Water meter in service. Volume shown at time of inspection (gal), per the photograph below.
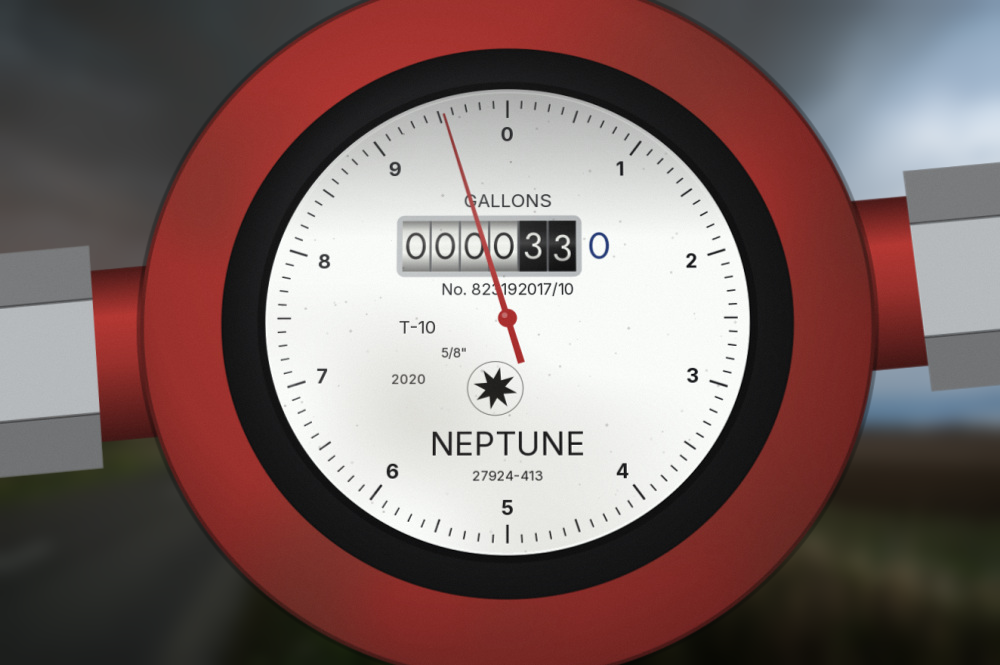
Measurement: 329.5 gal
